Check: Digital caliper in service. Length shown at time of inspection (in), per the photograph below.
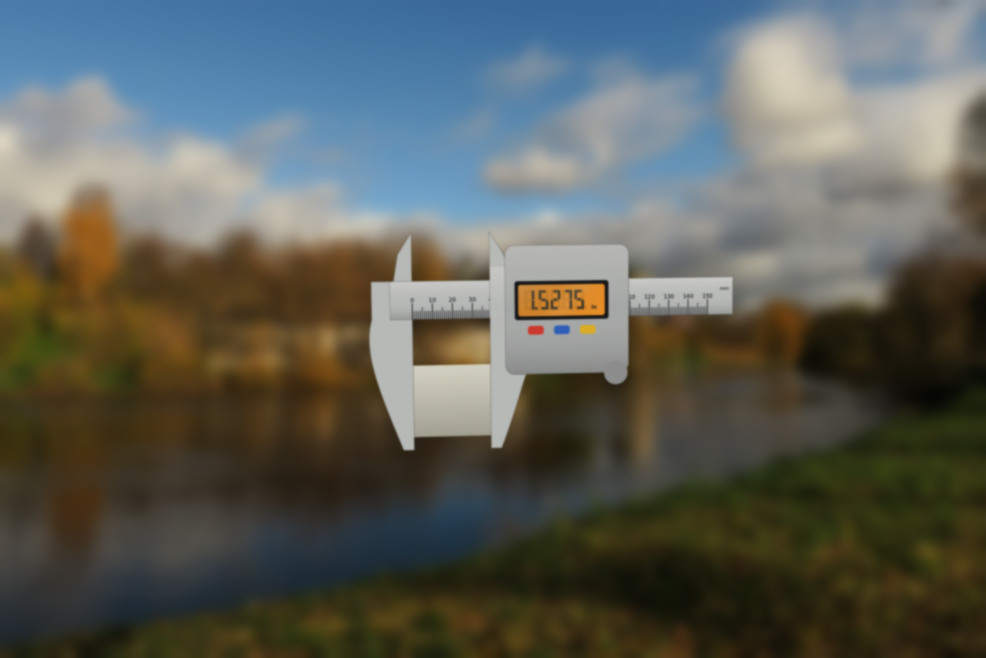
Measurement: 1.5275 in
